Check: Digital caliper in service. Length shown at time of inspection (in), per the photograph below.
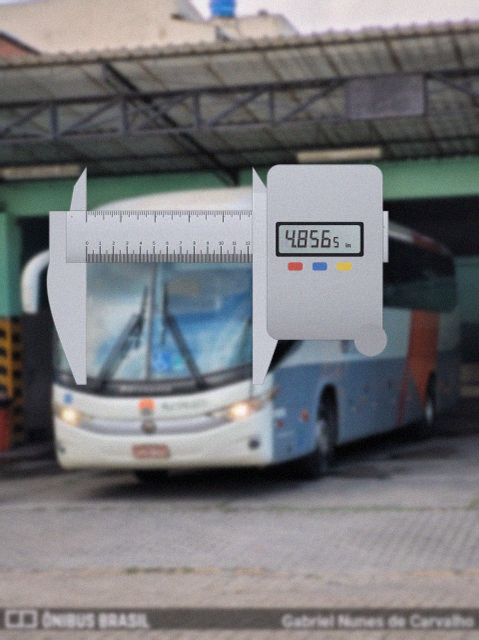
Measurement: 4.8565 in
